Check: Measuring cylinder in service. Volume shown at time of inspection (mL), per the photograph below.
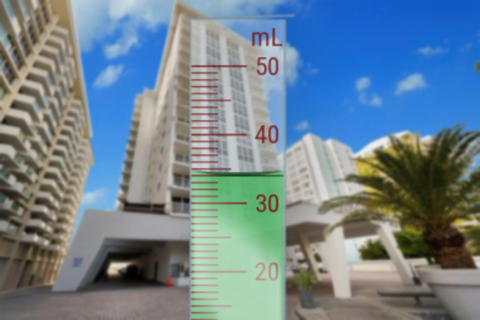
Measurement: 34 mL
